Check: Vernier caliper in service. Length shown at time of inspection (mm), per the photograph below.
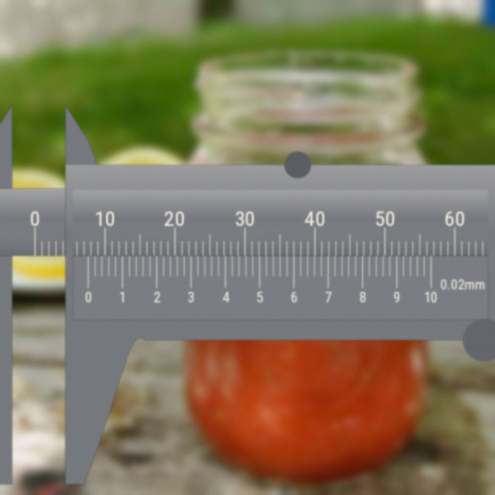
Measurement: 7.6 mm
